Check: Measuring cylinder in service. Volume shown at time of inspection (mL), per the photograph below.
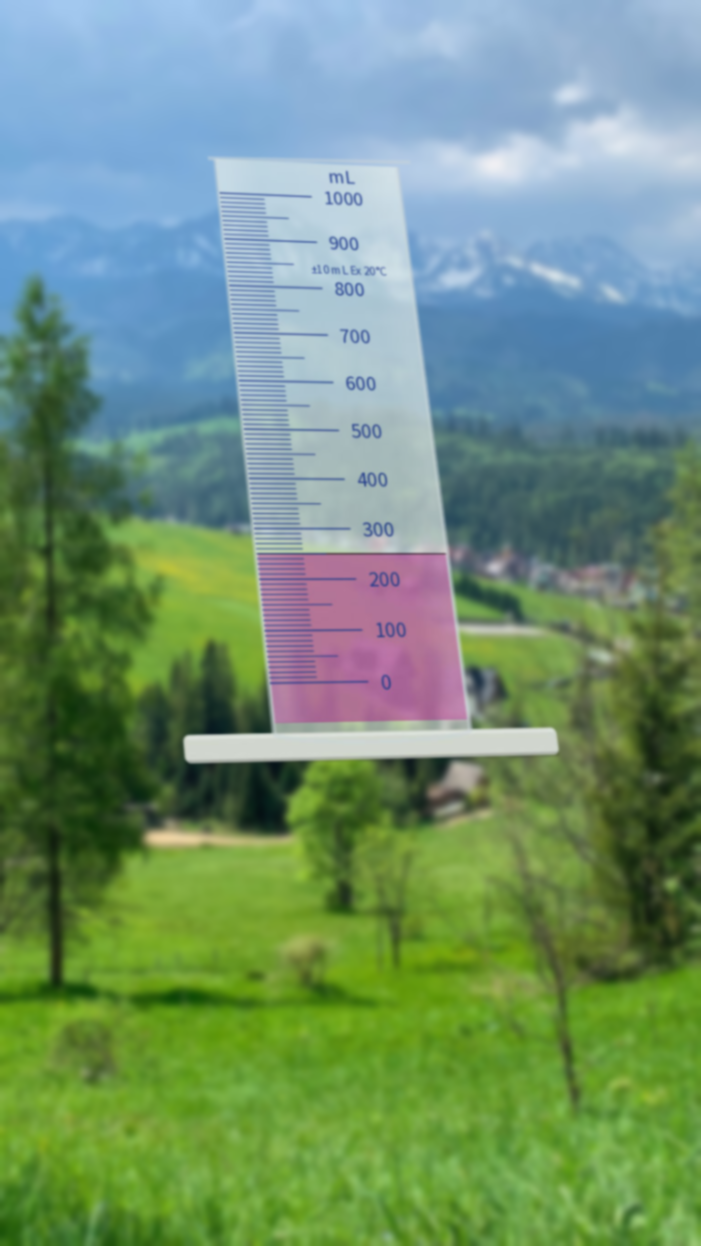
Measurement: 250 mL
